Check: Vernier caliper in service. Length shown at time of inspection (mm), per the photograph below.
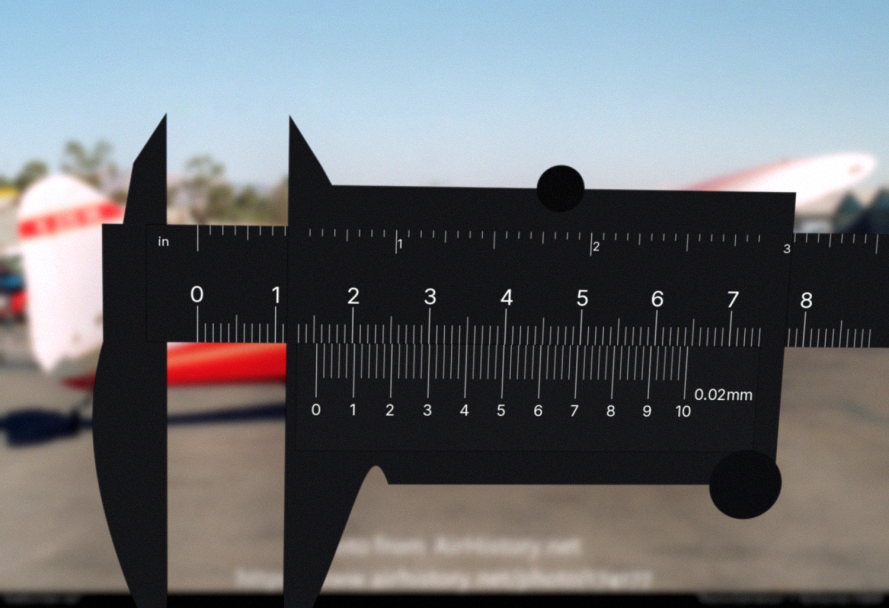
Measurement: 15.4 mm
